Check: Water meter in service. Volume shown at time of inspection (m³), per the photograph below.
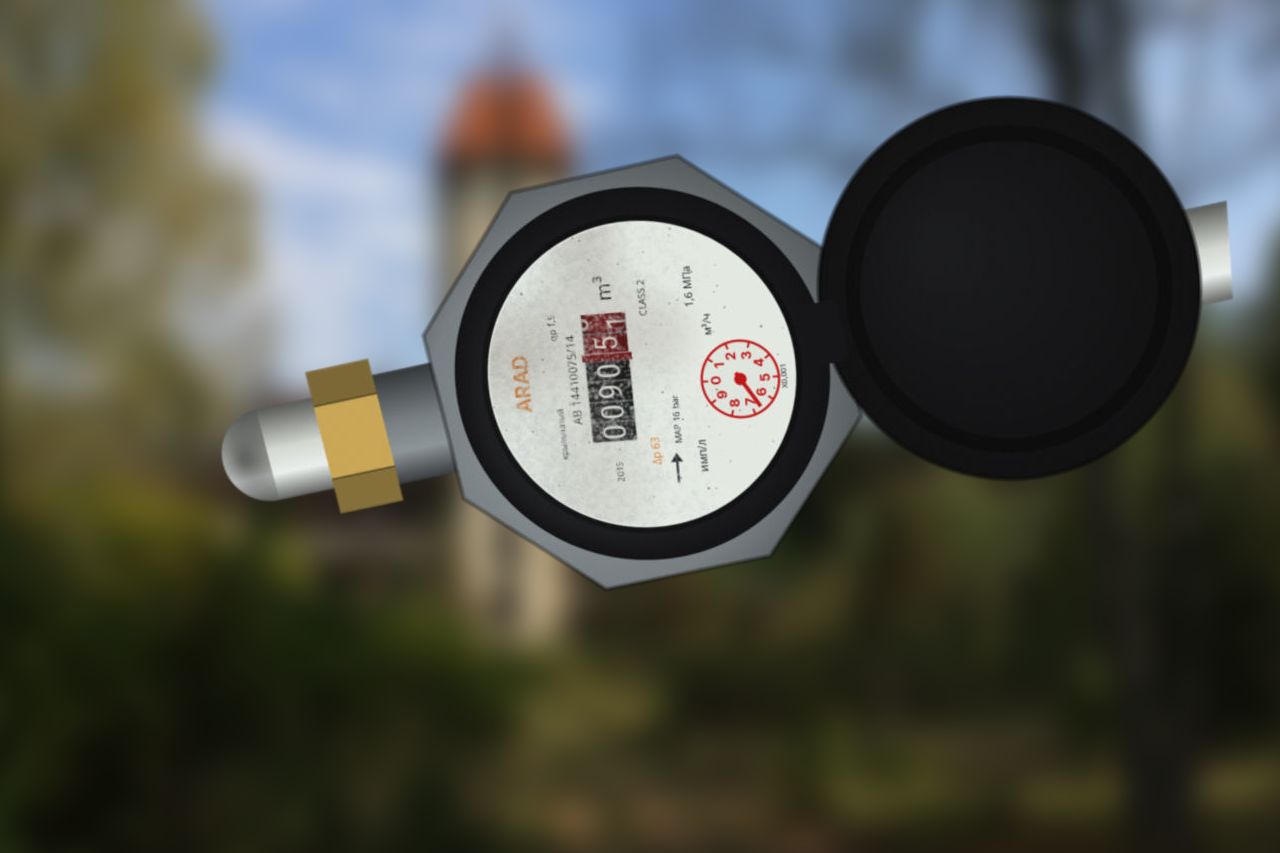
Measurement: 90.506 m³
